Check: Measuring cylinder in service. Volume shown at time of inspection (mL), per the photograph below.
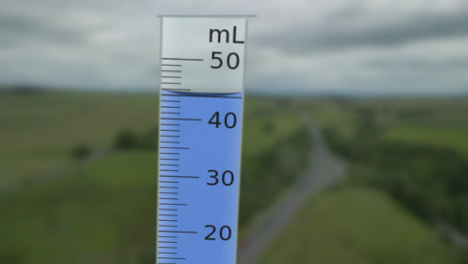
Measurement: 44 mL
